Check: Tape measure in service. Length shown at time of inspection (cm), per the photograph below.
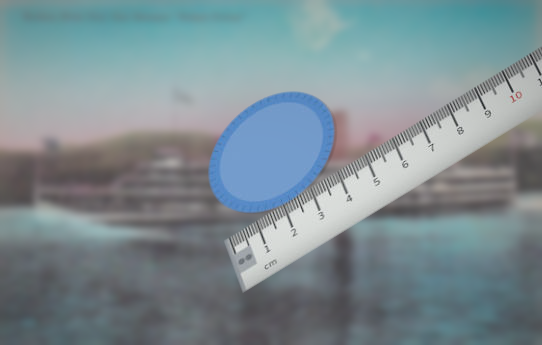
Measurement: 4.5 cm
